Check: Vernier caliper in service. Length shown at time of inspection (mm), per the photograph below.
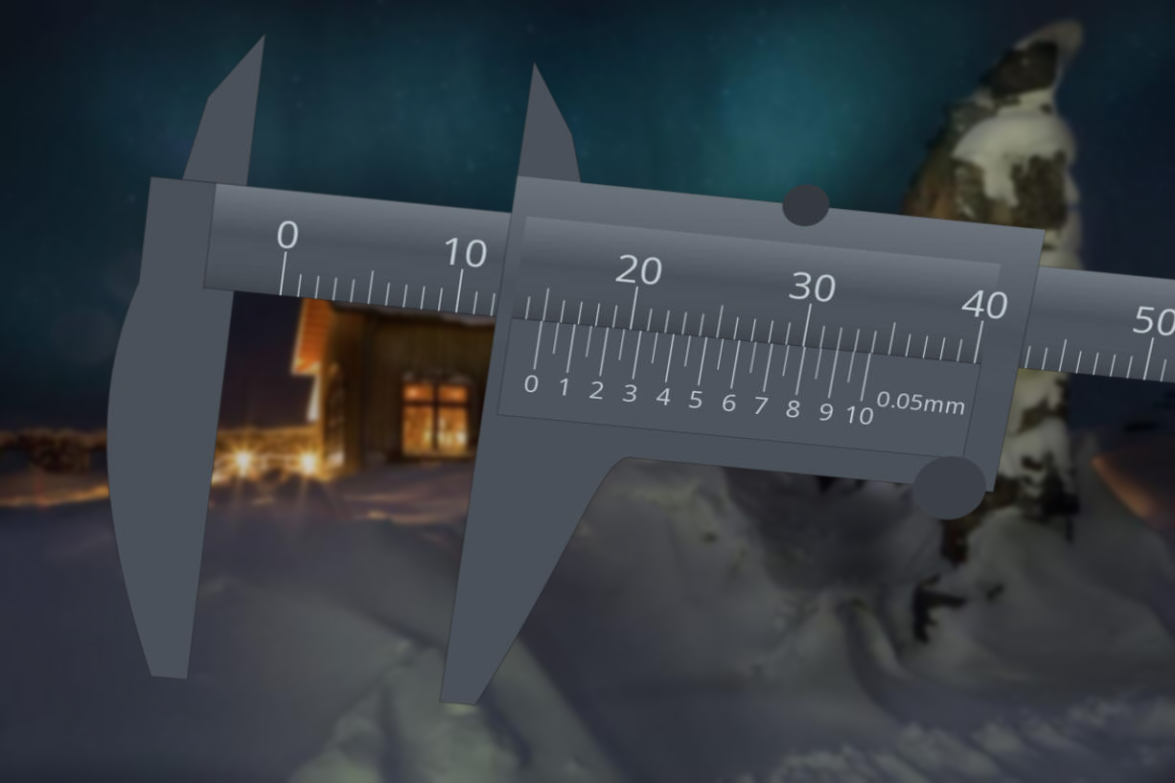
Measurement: 14.9 mm
